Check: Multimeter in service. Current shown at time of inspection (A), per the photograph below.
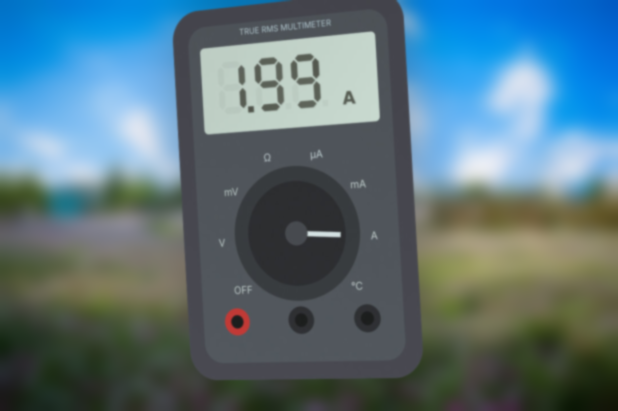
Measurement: 1.99 A
